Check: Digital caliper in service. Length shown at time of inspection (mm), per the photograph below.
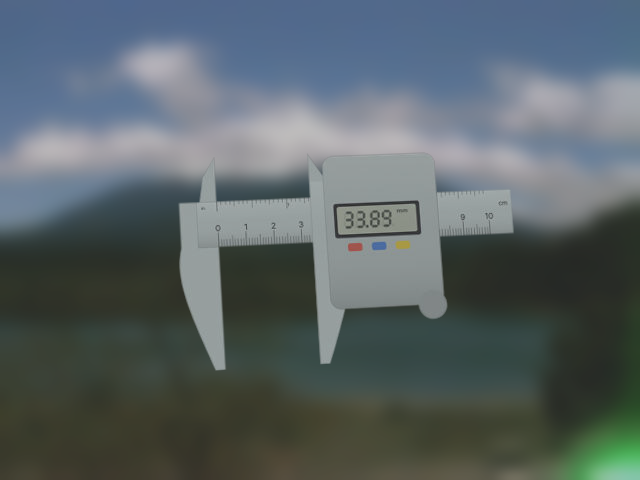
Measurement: 33.89 mm
